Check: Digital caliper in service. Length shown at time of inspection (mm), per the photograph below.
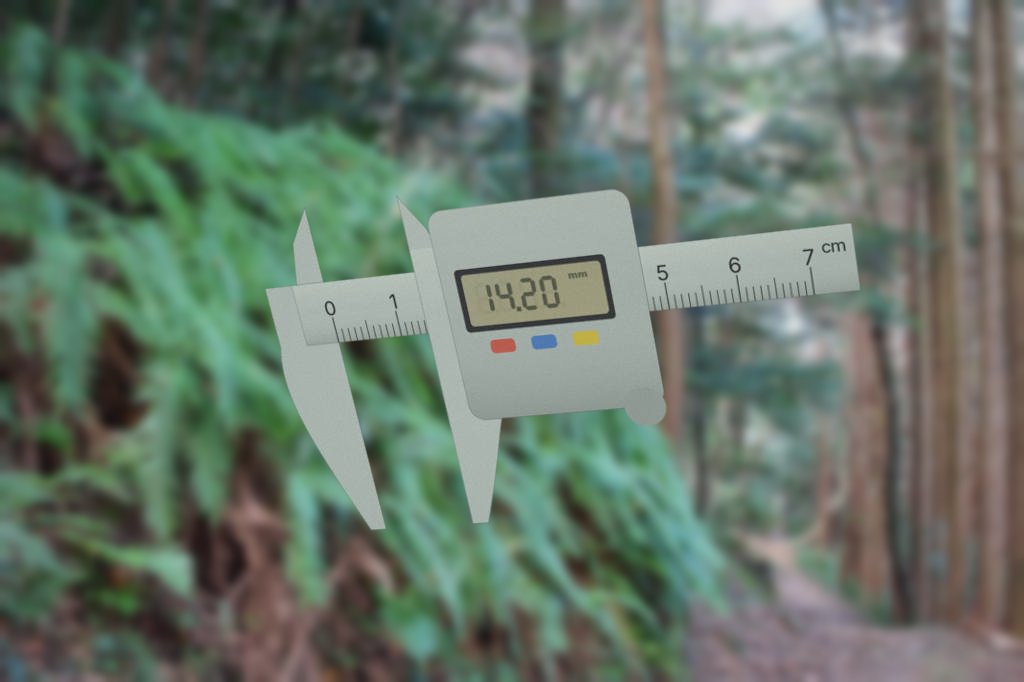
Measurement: 14.20 mm
